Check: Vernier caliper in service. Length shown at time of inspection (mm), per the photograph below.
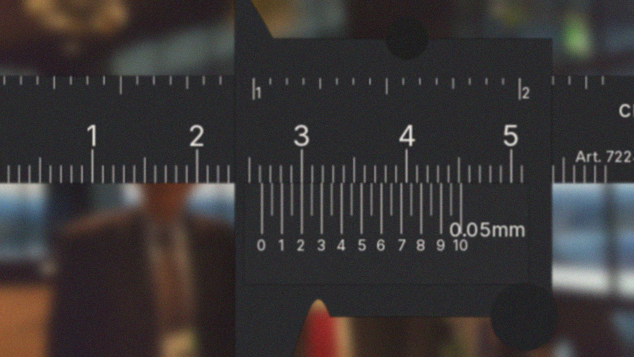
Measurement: 26.2 mm
